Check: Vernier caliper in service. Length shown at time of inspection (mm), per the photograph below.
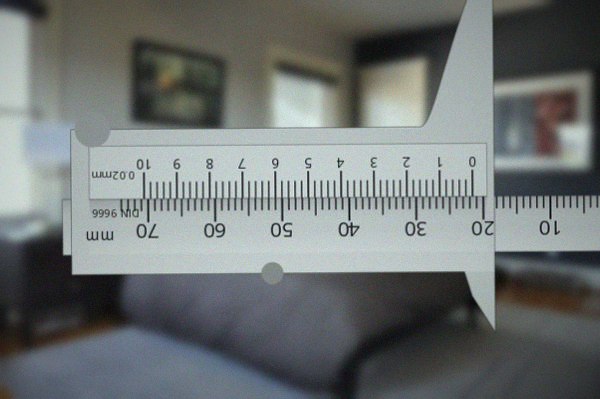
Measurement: 21.6 mm
